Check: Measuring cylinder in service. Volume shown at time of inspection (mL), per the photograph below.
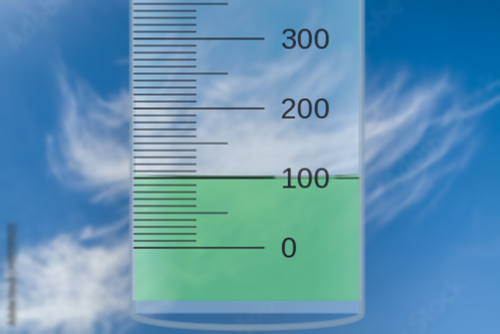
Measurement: 100 mL
